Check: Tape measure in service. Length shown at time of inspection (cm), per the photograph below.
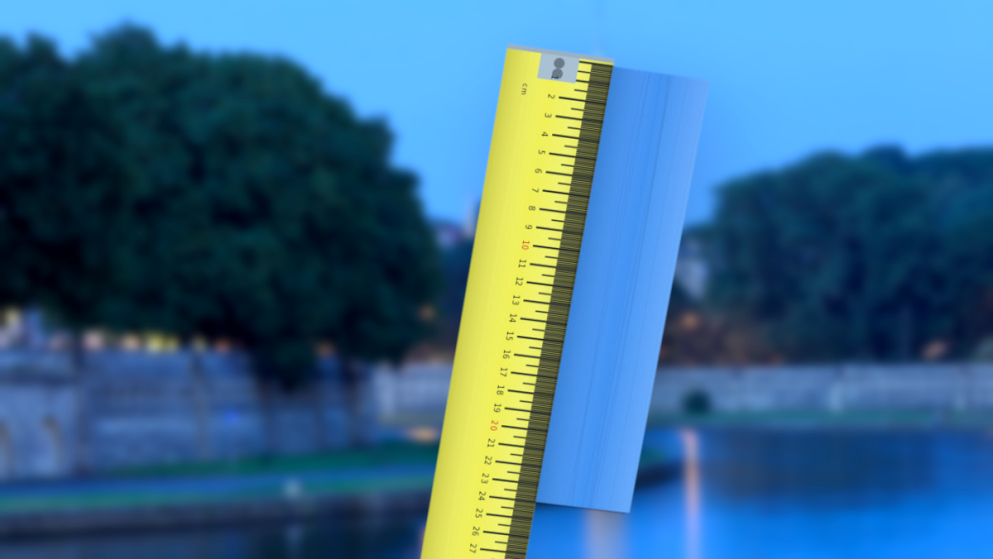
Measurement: 24 cm
